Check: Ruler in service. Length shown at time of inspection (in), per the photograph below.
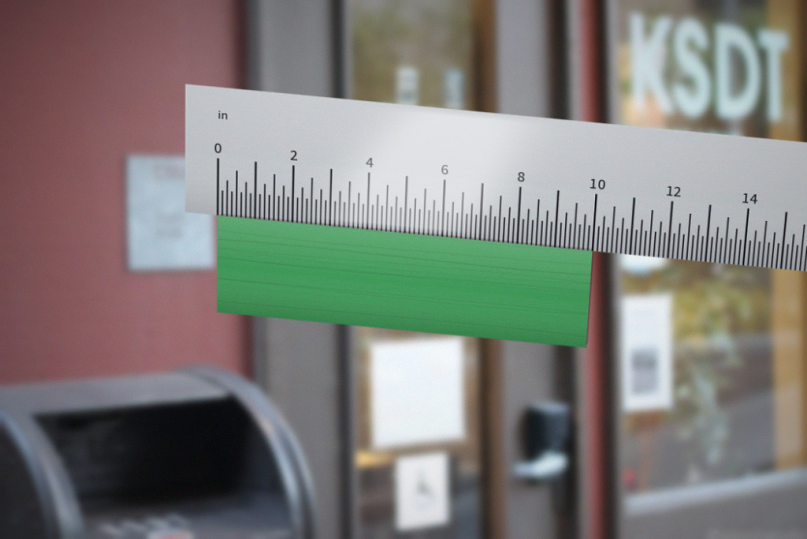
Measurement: 10 in
